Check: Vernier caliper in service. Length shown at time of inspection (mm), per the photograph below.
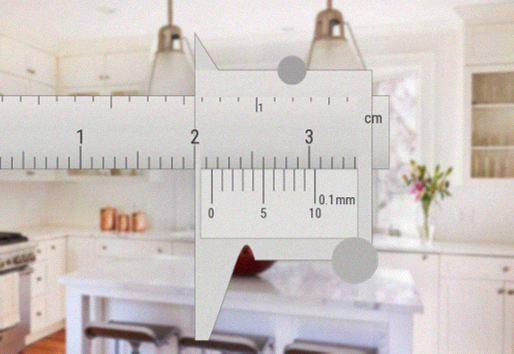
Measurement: 21.5 mm
